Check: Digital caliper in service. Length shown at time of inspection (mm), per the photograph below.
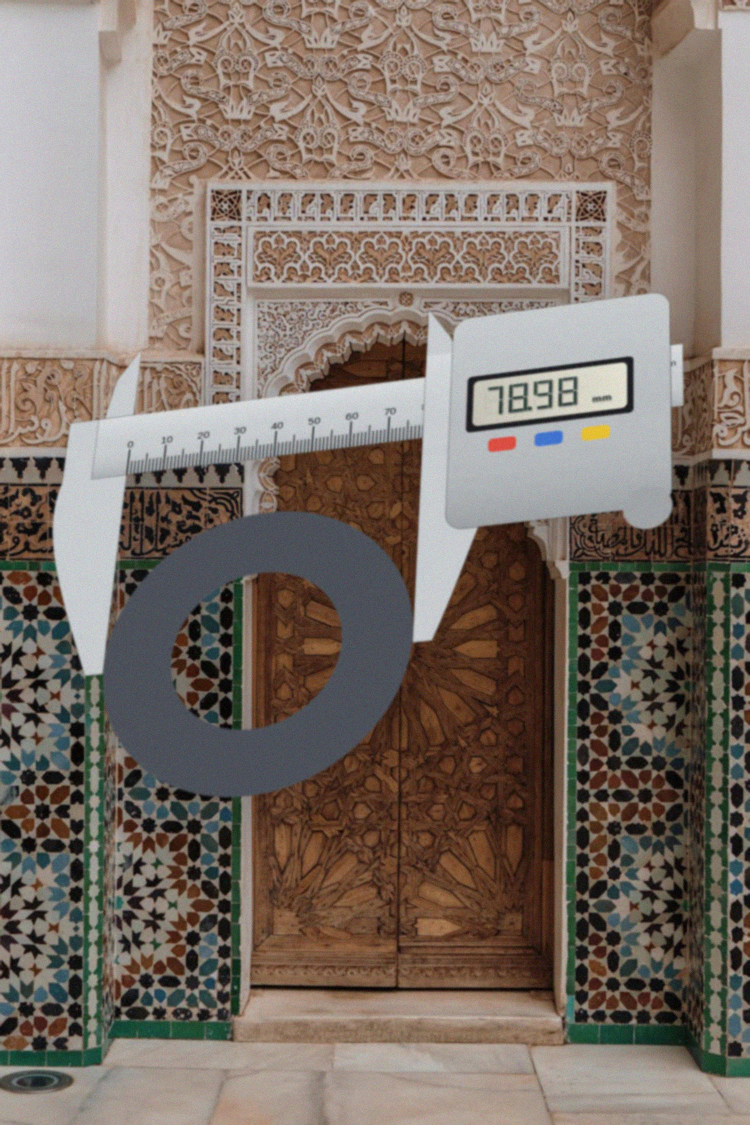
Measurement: 78.98 mm
